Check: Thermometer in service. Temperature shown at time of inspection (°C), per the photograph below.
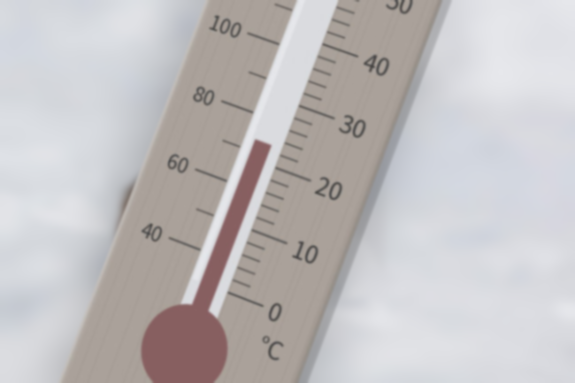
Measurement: 23 °C
